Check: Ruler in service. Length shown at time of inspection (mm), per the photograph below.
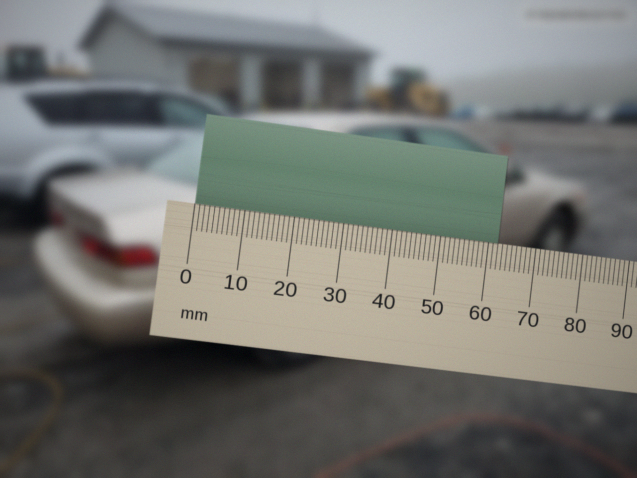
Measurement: 62 mm
